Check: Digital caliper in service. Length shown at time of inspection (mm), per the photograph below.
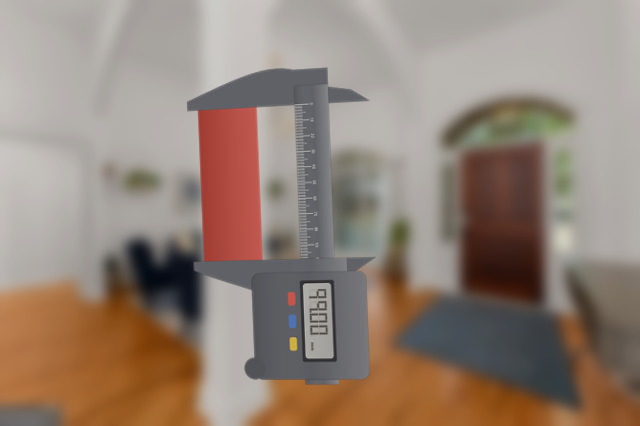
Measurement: 99.00 mm
